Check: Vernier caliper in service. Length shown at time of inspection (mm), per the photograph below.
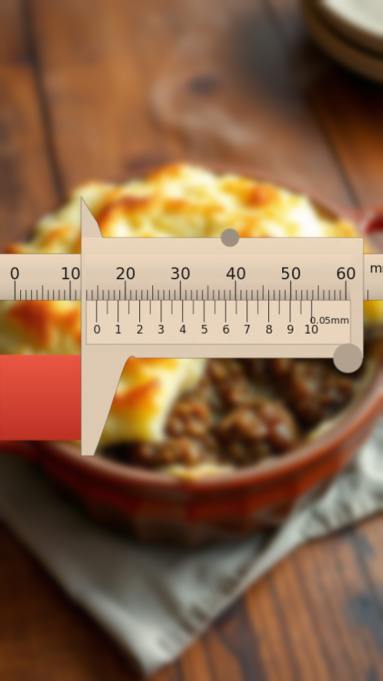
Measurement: 14.8 mm
